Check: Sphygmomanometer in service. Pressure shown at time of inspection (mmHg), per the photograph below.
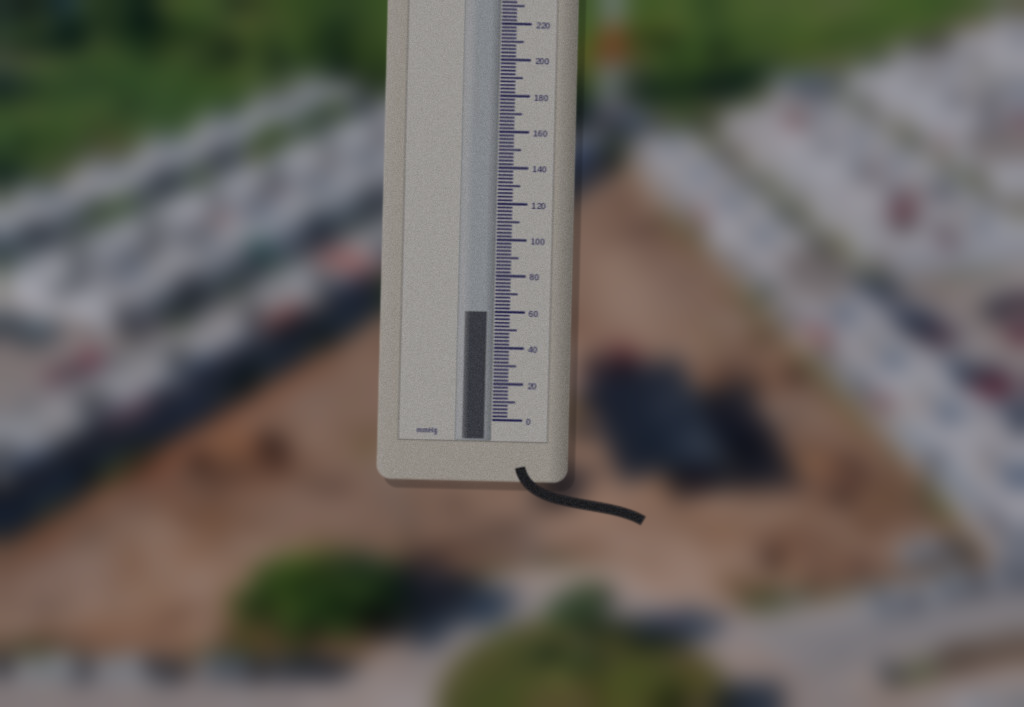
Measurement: 60 mmHg
